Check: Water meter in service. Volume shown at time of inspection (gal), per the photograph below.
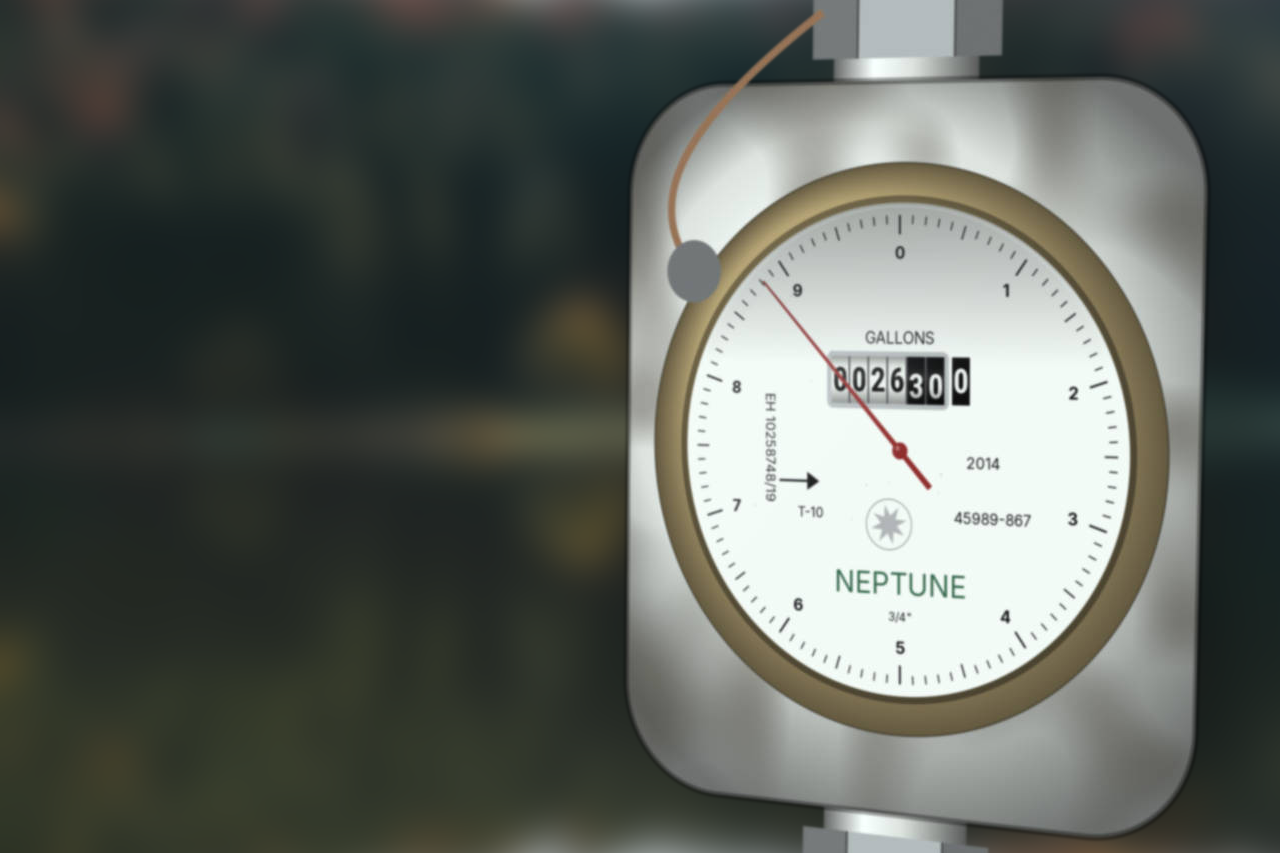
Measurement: 26298.8 gal
